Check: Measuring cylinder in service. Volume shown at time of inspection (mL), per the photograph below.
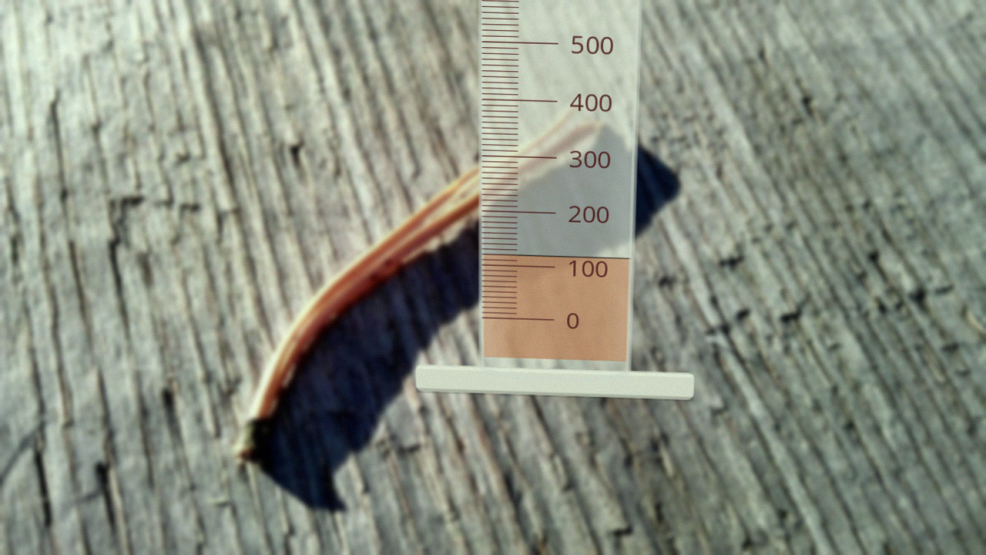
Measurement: 120 mL
